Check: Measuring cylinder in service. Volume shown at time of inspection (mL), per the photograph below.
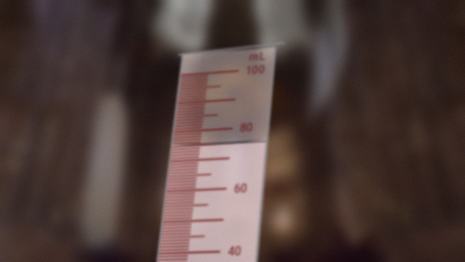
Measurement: 75 mL
